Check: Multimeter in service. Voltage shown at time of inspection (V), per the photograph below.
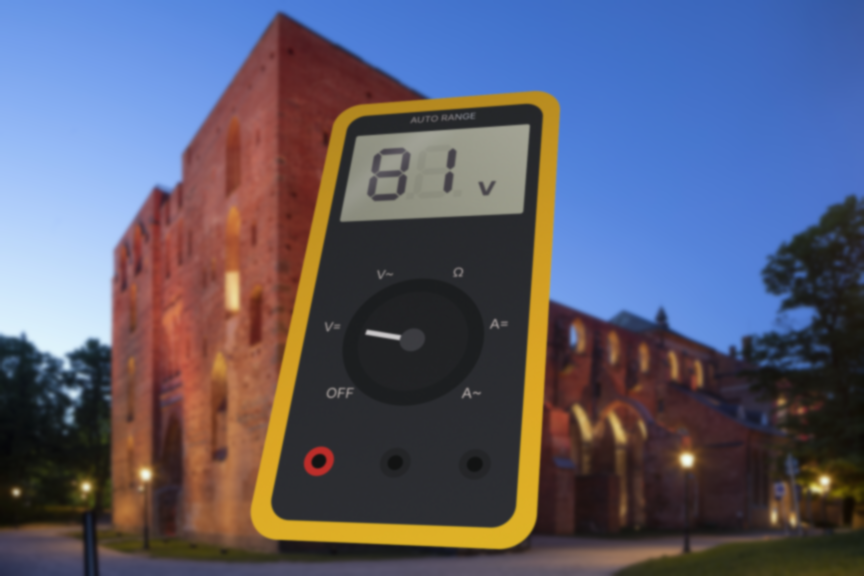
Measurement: 81 V
